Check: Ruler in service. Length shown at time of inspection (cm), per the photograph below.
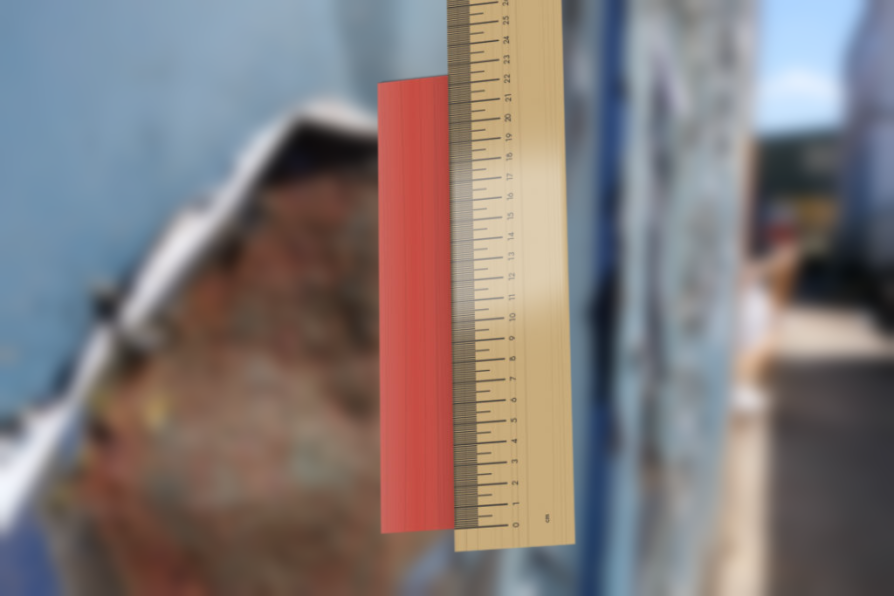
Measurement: 22.5 cm
